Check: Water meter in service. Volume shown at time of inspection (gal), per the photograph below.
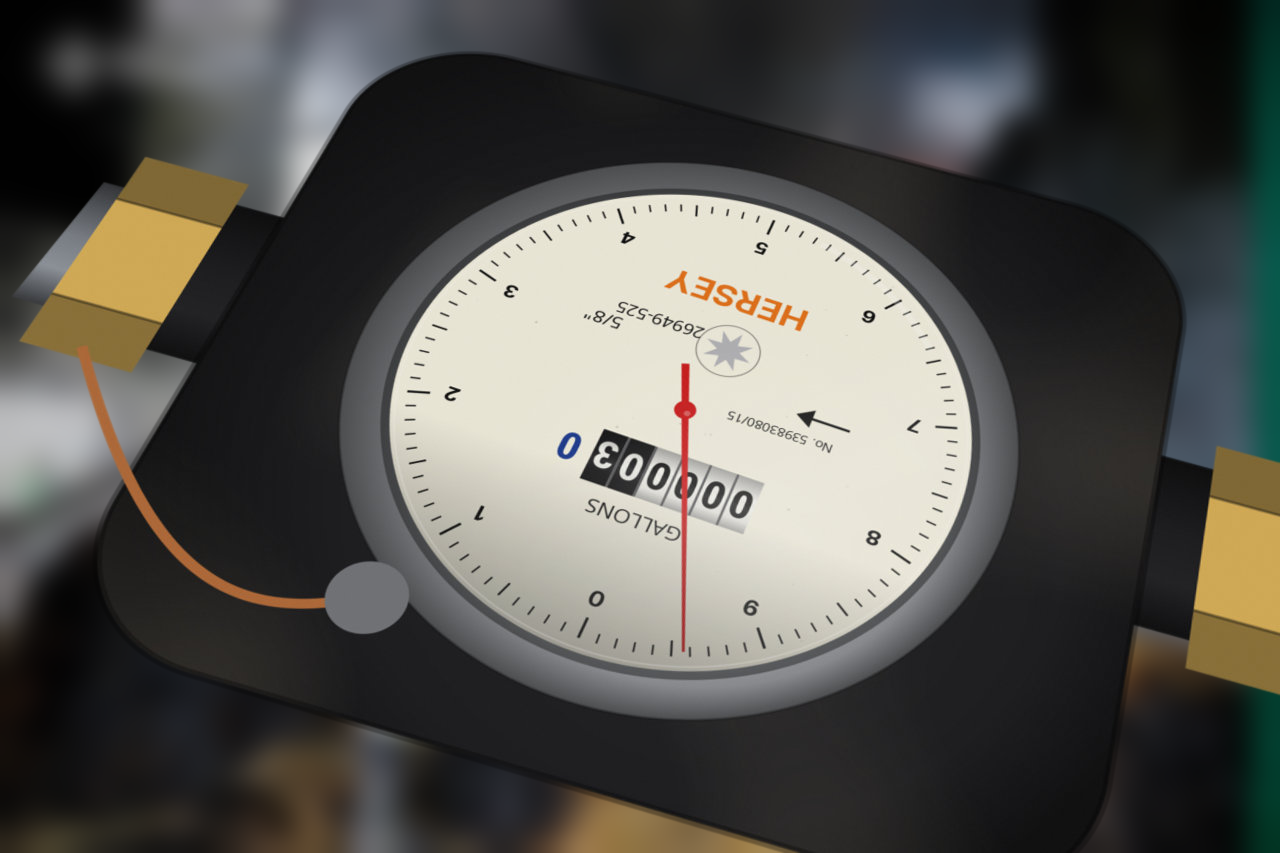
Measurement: 29.4 gal
